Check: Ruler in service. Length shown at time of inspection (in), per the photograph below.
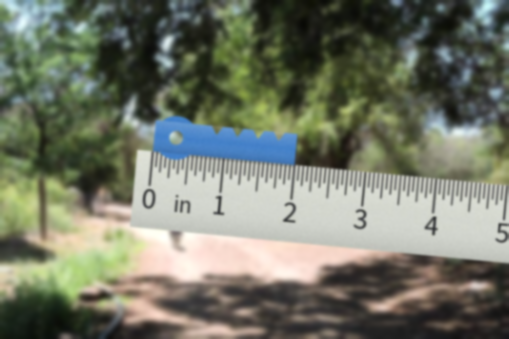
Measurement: 2 in
